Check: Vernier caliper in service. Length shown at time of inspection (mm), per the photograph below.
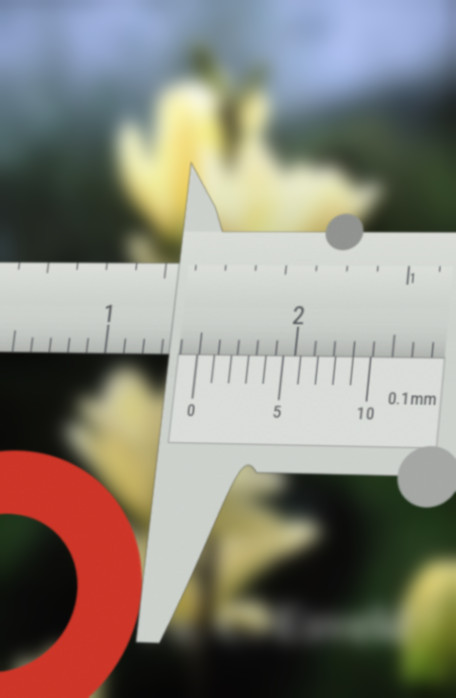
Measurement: 14.9 mm
